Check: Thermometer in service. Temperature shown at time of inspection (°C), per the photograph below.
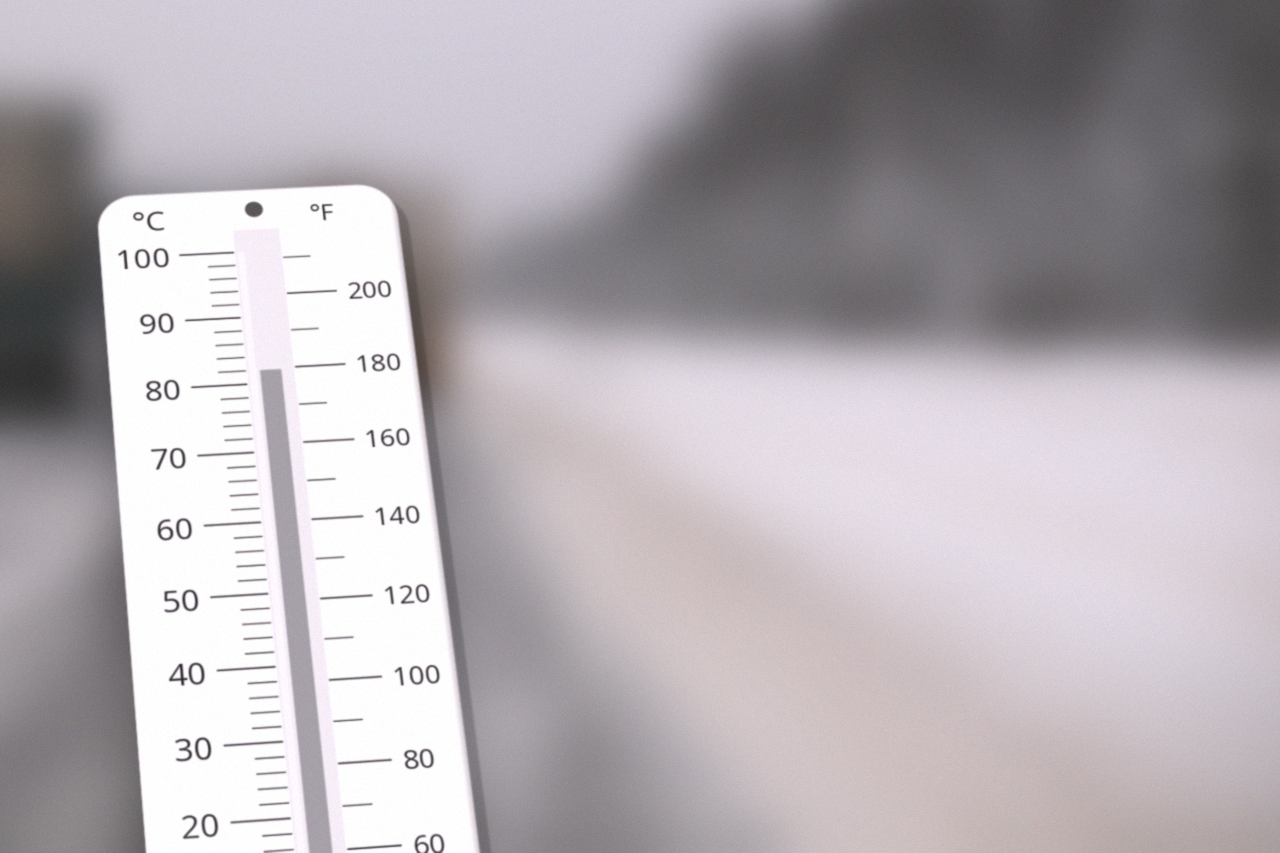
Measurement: 82 °C
